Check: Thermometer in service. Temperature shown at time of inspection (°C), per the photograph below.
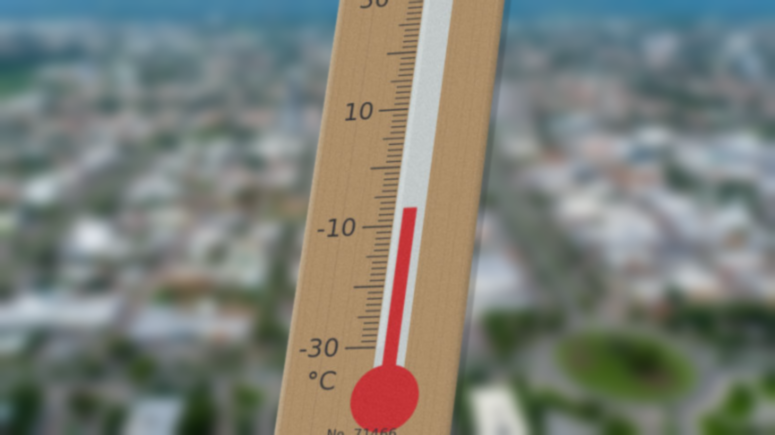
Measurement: -7 °C
